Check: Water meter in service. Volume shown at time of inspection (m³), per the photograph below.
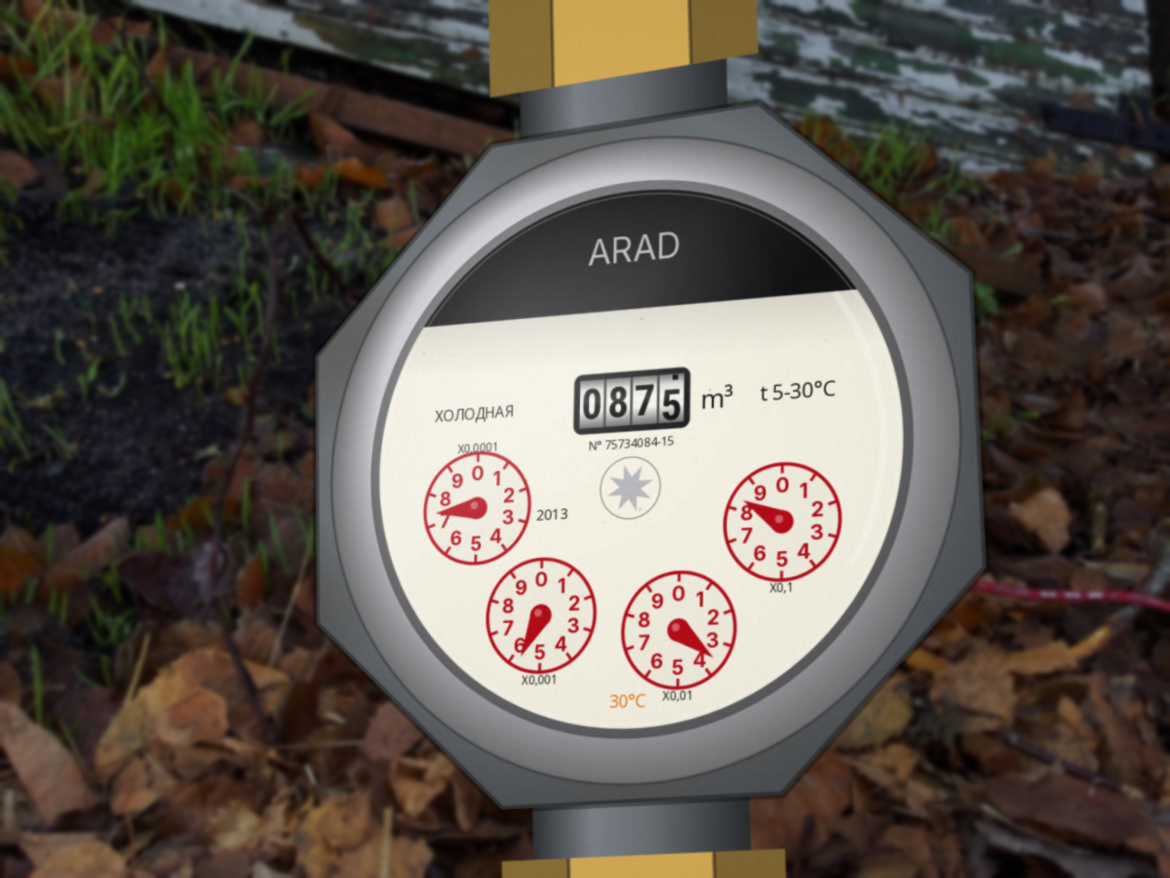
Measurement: 874.8357 m³
